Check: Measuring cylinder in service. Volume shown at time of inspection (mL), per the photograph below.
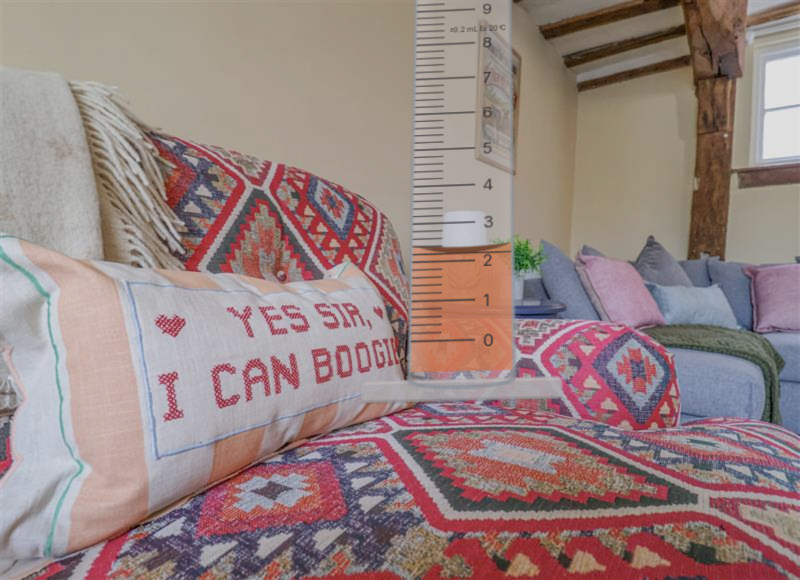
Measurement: 2.2 mL
